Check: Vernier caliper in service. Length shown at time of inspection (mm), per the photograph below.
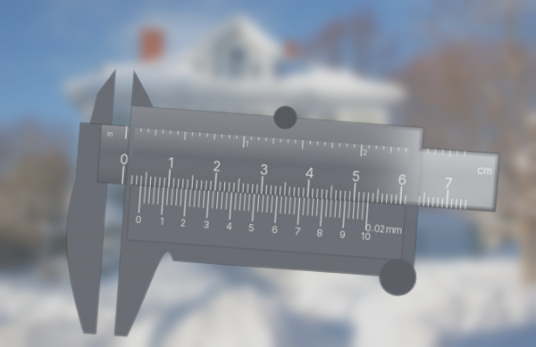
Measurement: 4.0 mm
